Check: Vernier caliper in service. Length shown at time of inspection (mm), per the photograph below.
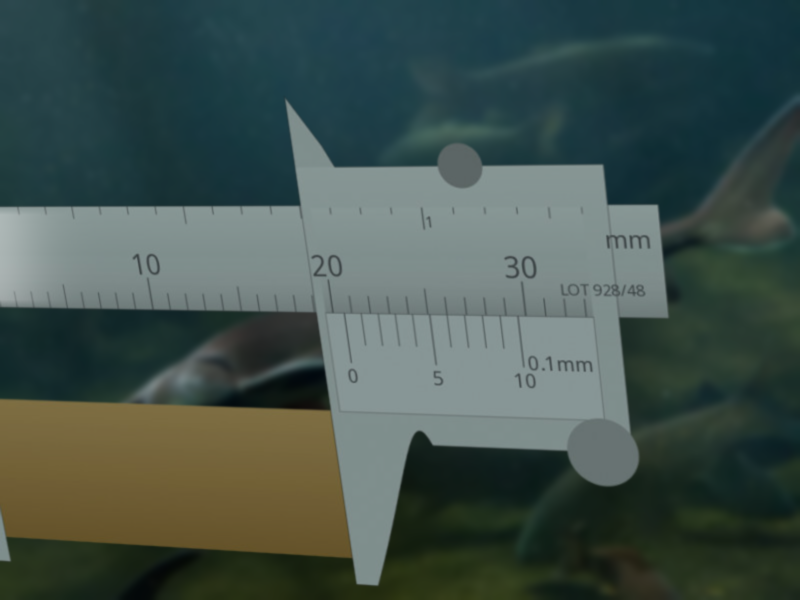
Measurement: 20.6 mm
